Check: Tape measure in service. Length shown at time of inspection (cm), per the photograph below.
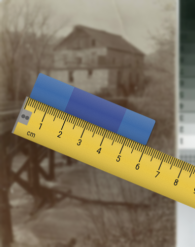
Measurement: 6 cm
